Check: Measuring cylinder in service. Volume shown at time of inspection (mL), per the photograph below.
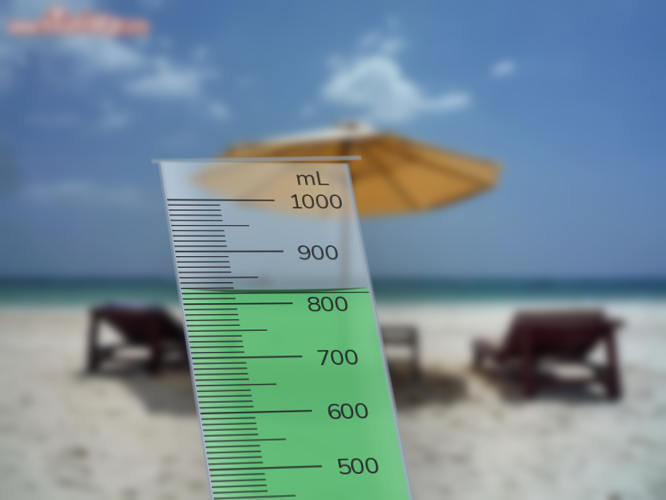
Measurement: 820 mL
